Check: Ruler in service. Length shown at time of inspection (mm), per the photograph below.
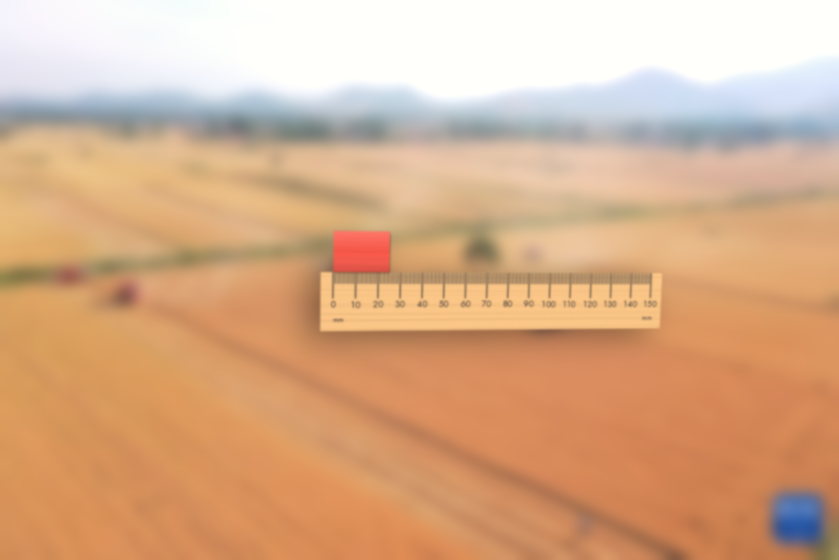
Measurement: 25 mm
